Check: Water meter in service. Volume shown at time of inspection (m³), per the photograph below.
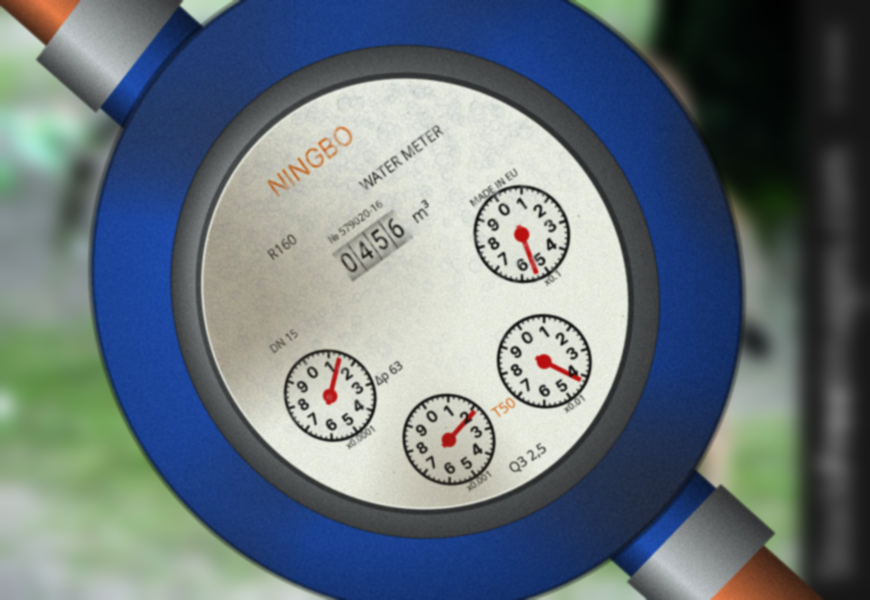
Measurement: 456.5421 m³
